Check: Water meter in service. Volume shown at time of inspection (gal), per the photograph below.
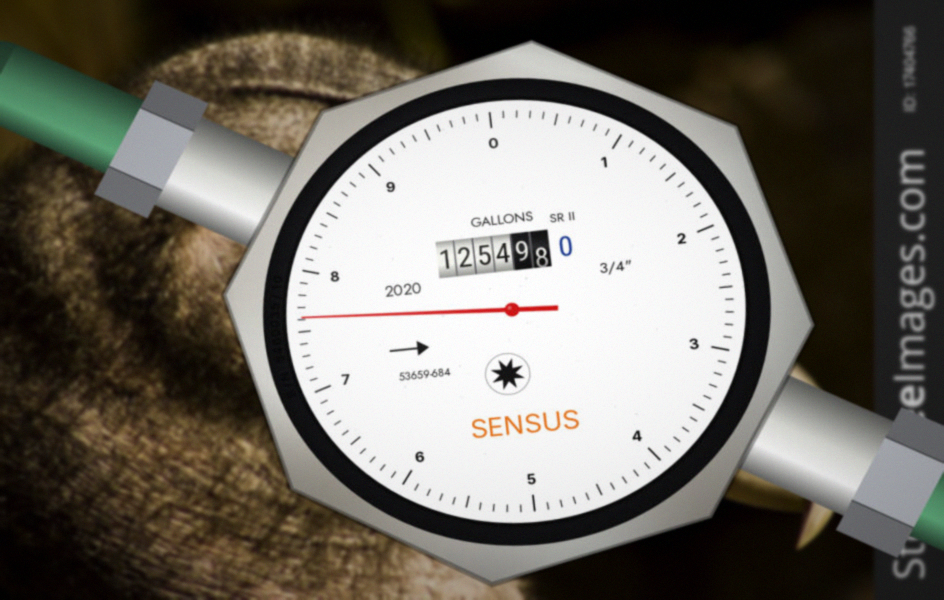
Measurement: 1254977.6 gal
